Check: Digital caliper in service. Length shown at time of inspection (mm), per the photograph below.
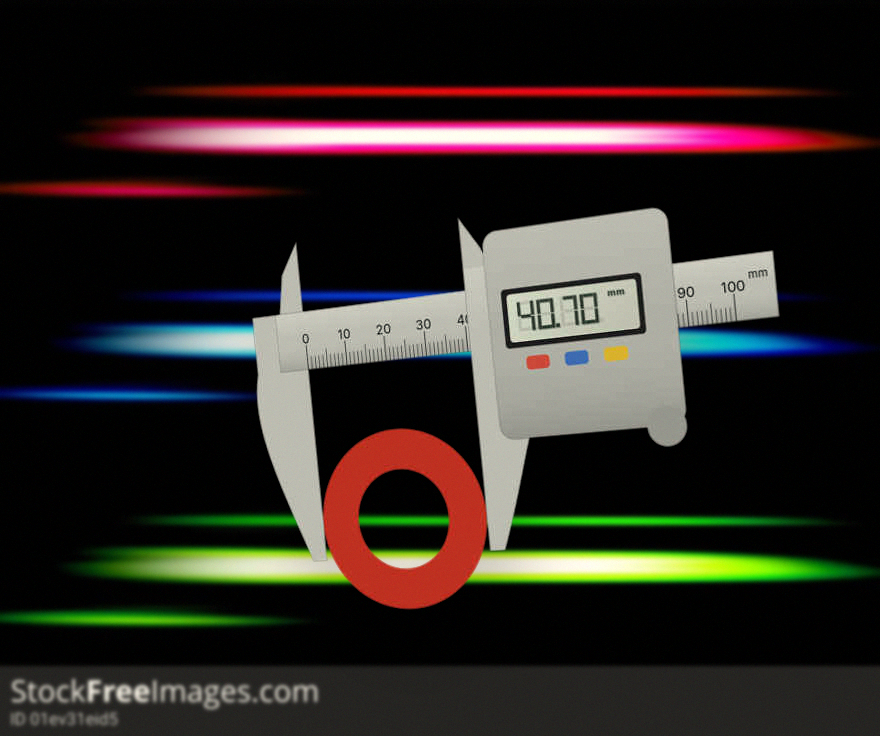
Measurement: 40.70 mm
